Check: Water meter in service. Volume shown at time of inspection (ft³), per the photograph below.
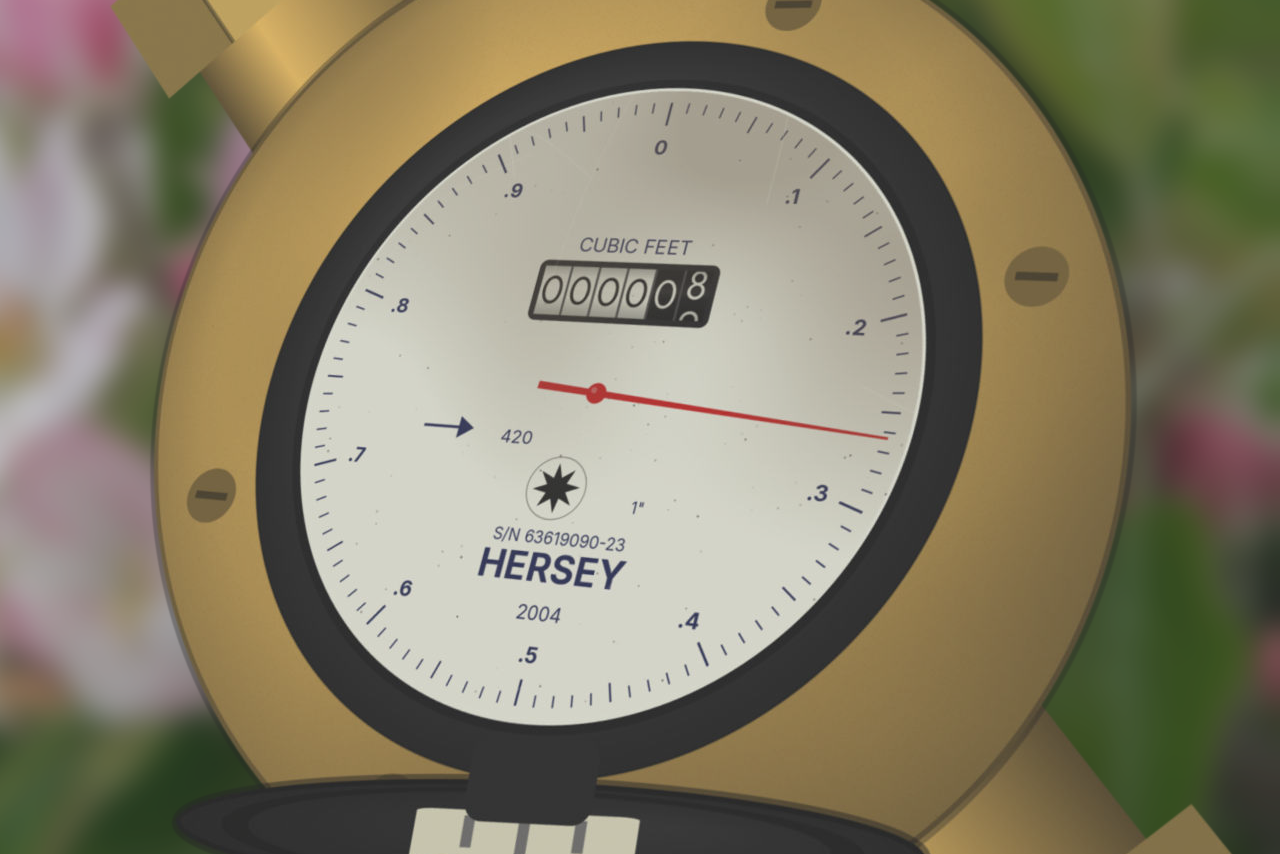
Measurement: 8.26 ft³
